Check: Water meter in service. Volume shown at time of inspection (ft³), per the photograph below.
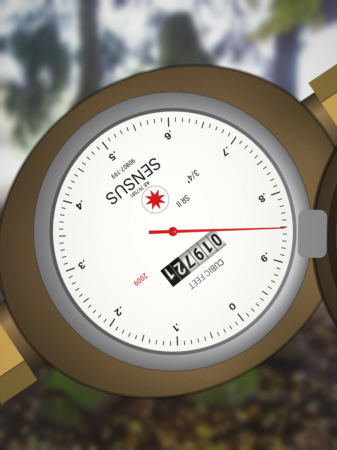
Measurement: 19720.85 ft³
